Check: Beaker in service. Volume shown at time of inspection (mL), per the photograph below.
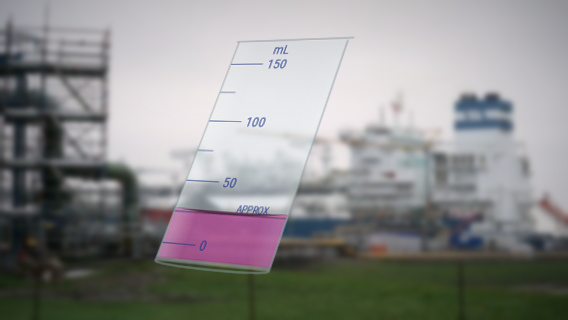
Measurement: 25 mL
